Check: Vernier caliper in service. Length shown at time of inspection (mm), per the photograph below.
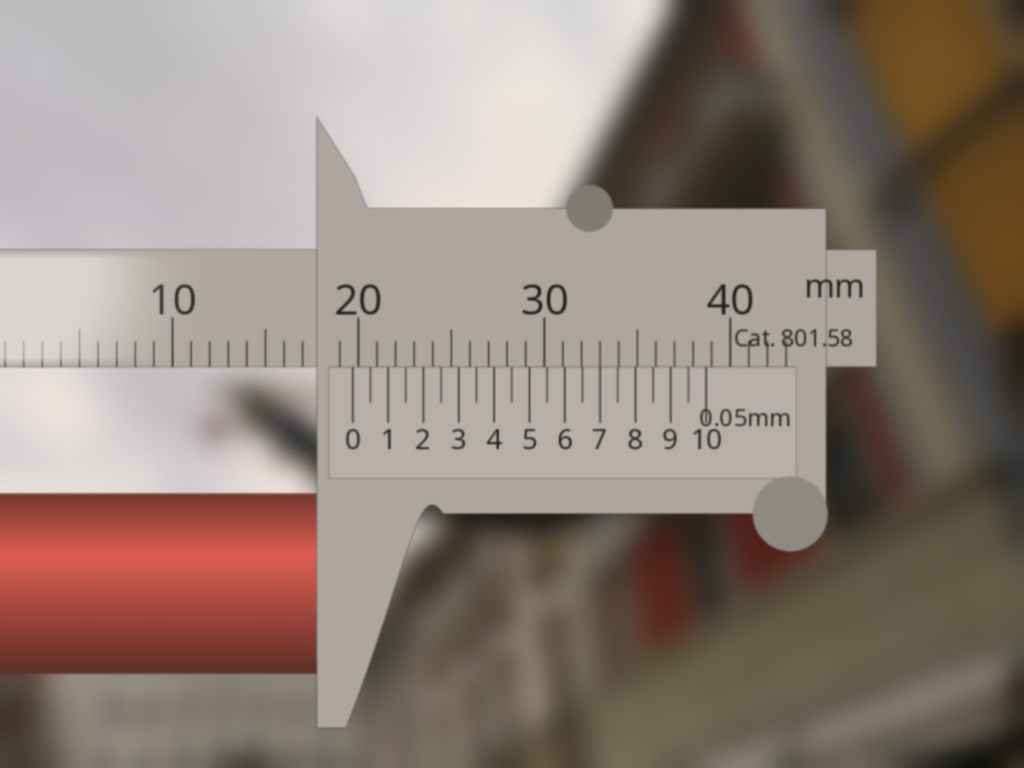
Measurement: 19.7 mm
